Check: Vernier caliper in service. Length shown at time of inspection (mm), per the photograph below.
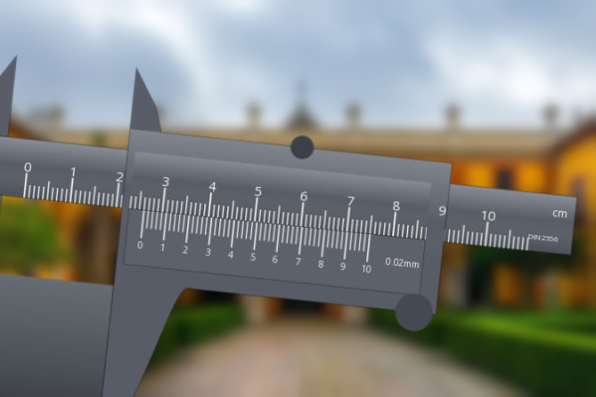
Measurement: 26.0 mm
